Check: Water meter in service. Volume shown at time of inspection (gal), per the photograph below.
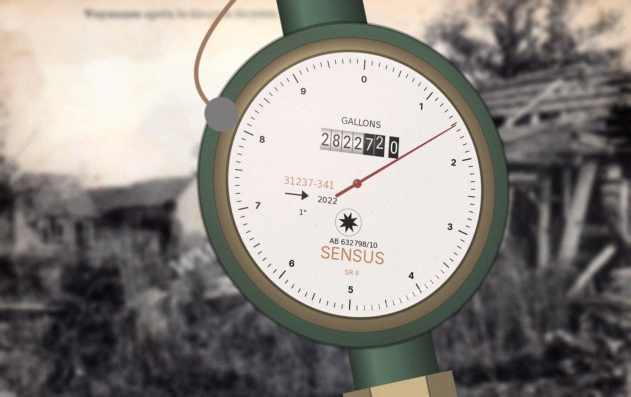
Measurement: 2822721.5 gal
